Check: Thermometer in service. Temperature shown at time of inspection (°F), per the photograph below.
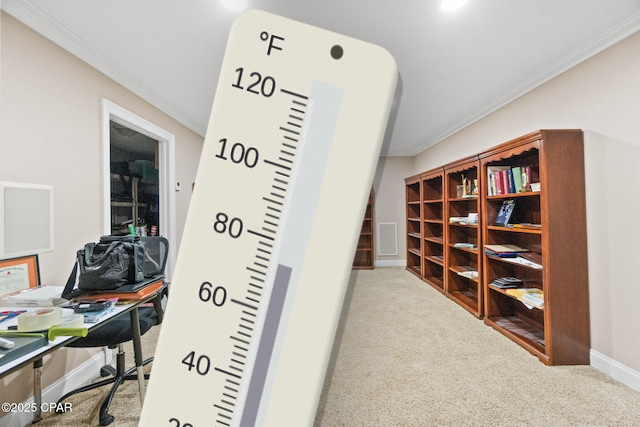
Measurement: 74 °F
